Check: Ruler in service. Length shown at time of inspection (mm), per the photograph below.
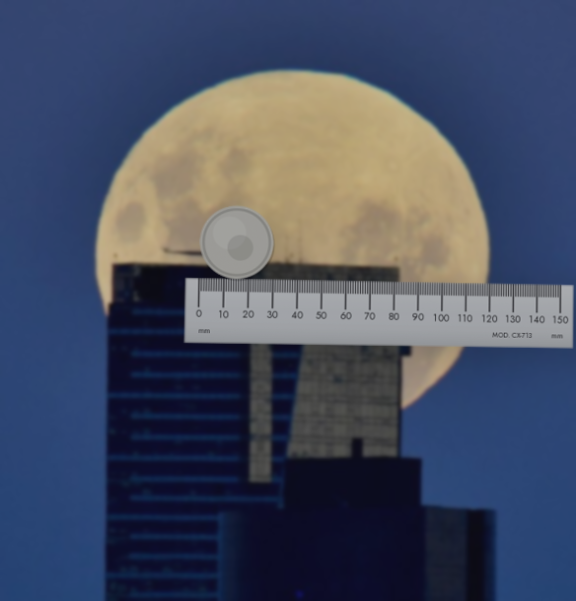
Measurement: 30 mm
